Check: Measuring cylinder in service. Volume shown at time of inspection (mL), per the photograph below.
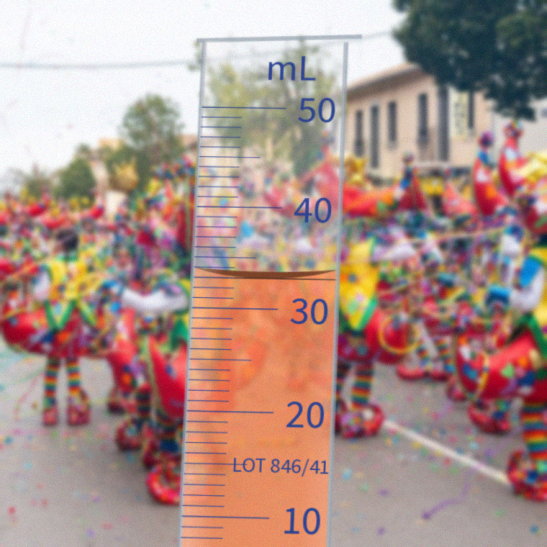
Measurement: 33 mL
